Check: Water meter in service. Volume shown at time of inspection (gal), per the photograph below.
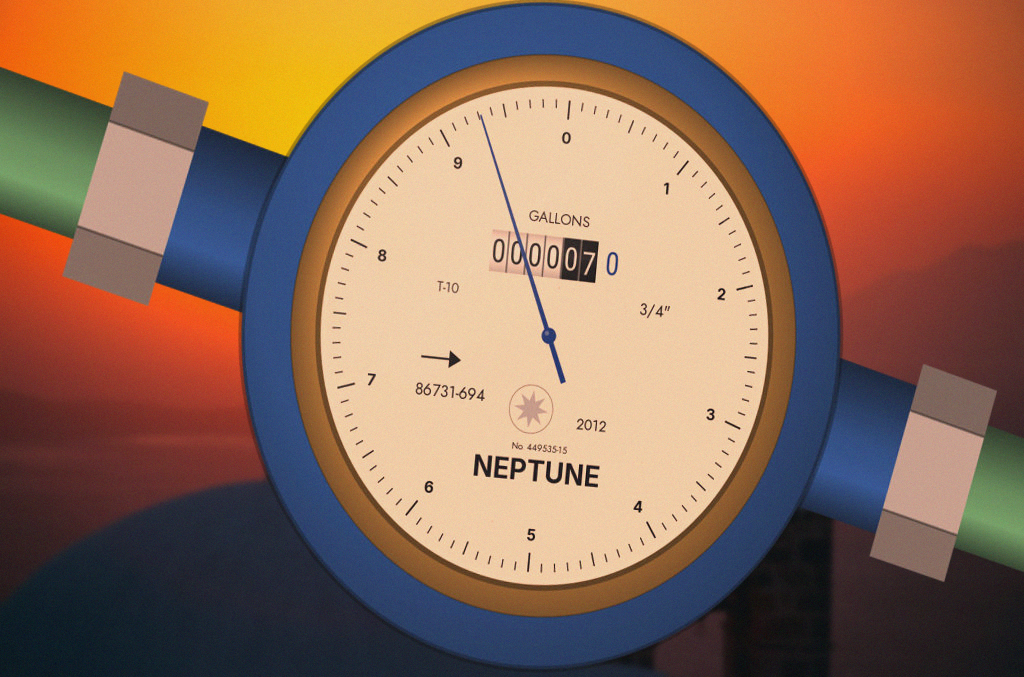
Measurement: 69.3 gal
